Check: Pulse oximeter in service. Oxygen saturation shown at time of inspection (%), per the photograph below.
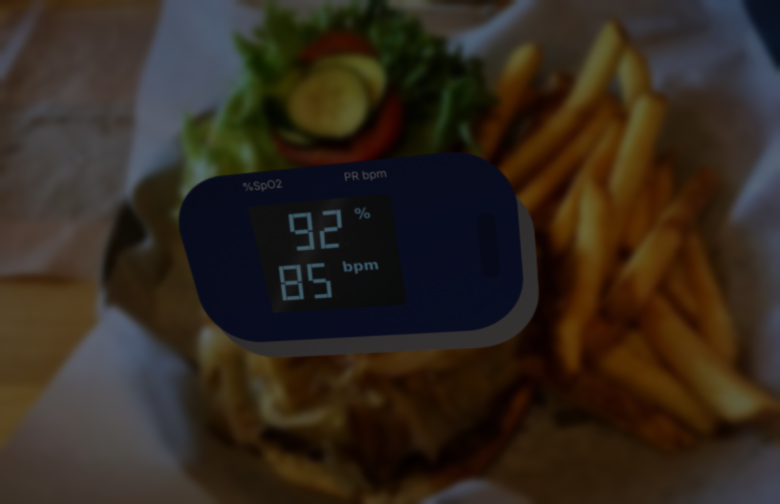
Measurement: 92 %
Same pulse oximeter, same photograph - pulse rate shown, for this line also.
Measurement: 85 bpm
